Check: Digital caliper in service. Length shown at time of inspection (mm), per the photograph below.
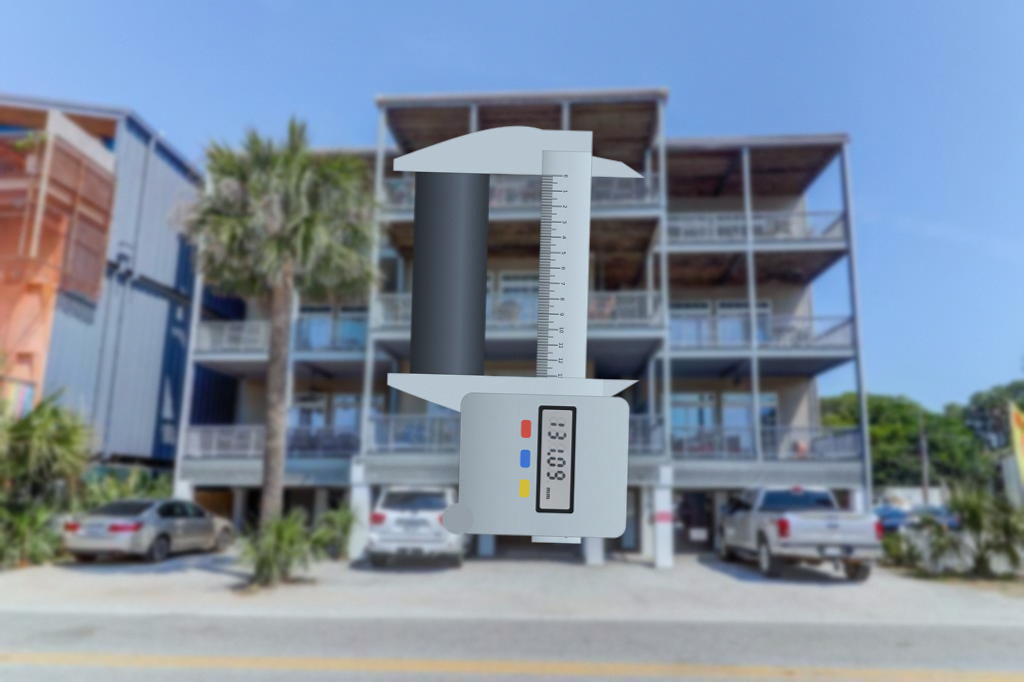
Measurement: 131.09 mm
